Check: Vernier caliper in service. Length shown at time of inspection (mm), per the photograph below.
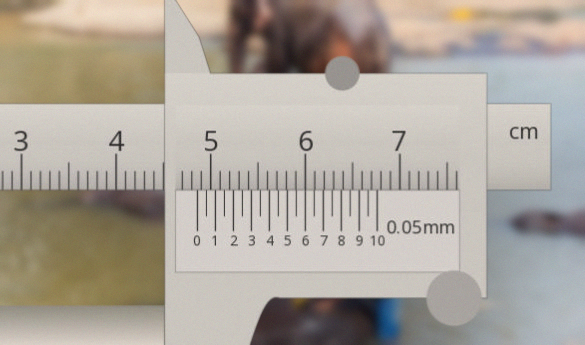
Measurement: 48.6 mm
